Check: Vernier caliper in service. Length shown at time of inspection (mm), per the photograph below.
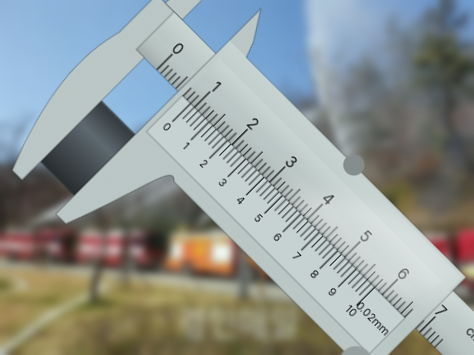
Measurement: 9.0 mm
